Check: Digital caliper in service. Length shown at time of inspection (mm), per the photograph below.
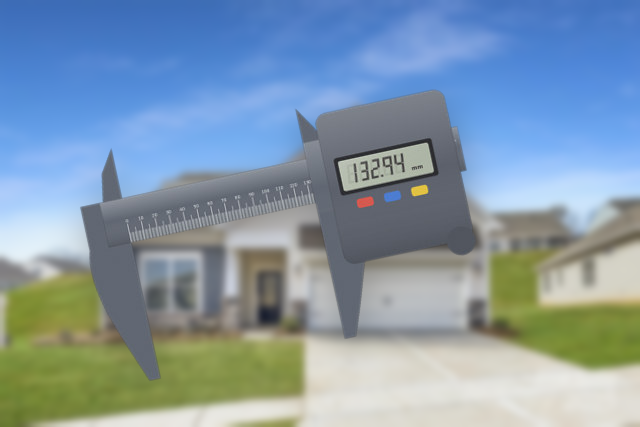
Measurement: 132.94 mm
